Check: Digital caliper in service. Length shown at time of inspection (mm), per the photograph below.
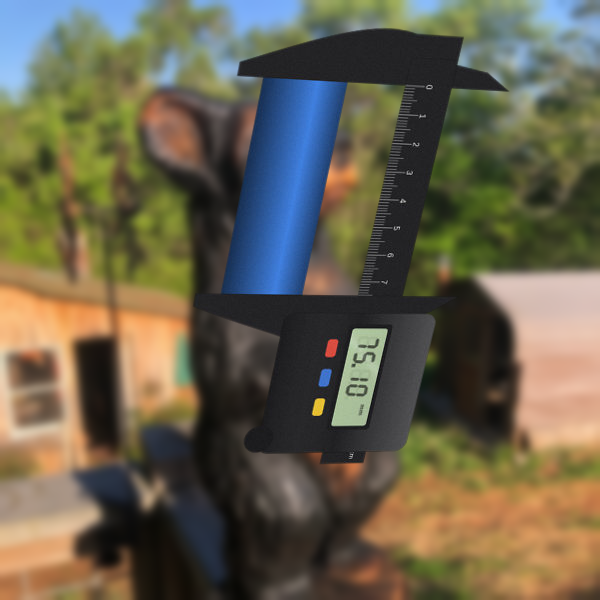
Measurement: 75.10 mm
